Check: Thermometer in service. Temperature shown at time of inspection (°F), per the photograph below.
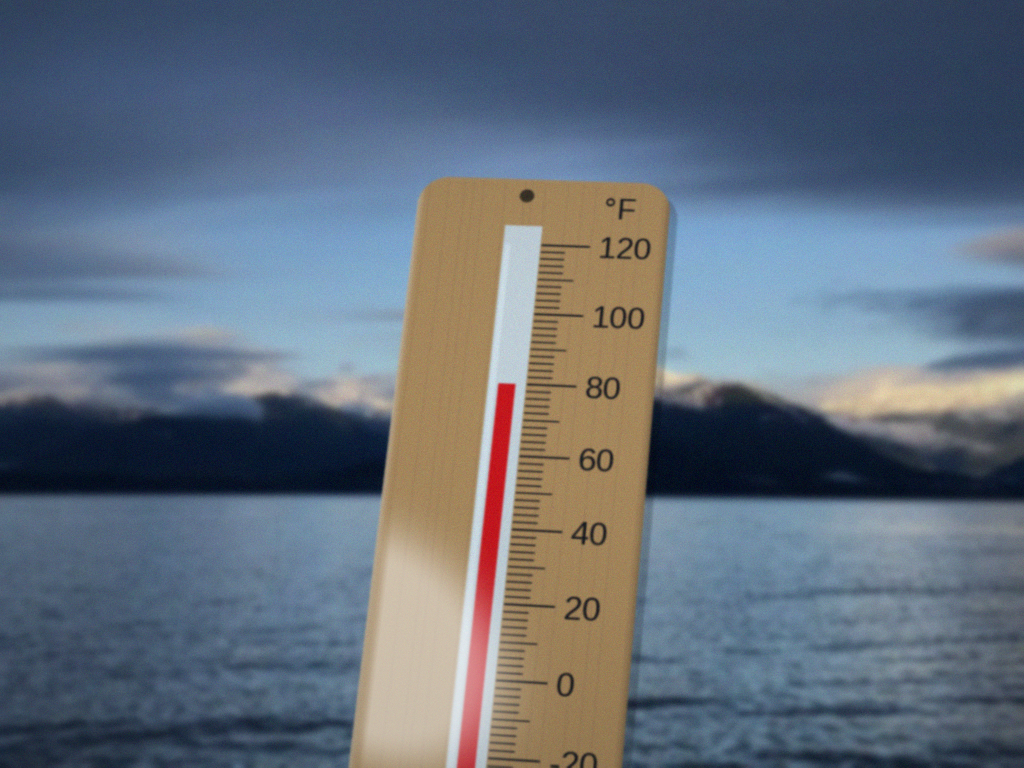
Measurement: 80 °F
